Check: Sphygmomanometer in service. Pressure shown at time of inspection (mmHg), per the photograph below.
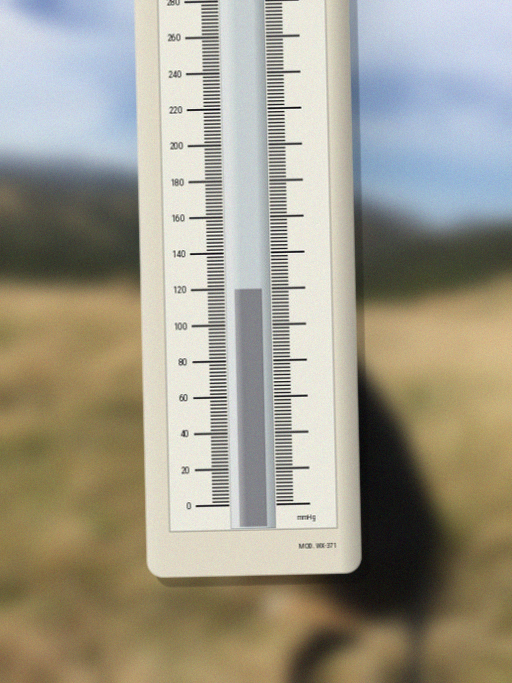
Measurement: 120 mmHg
